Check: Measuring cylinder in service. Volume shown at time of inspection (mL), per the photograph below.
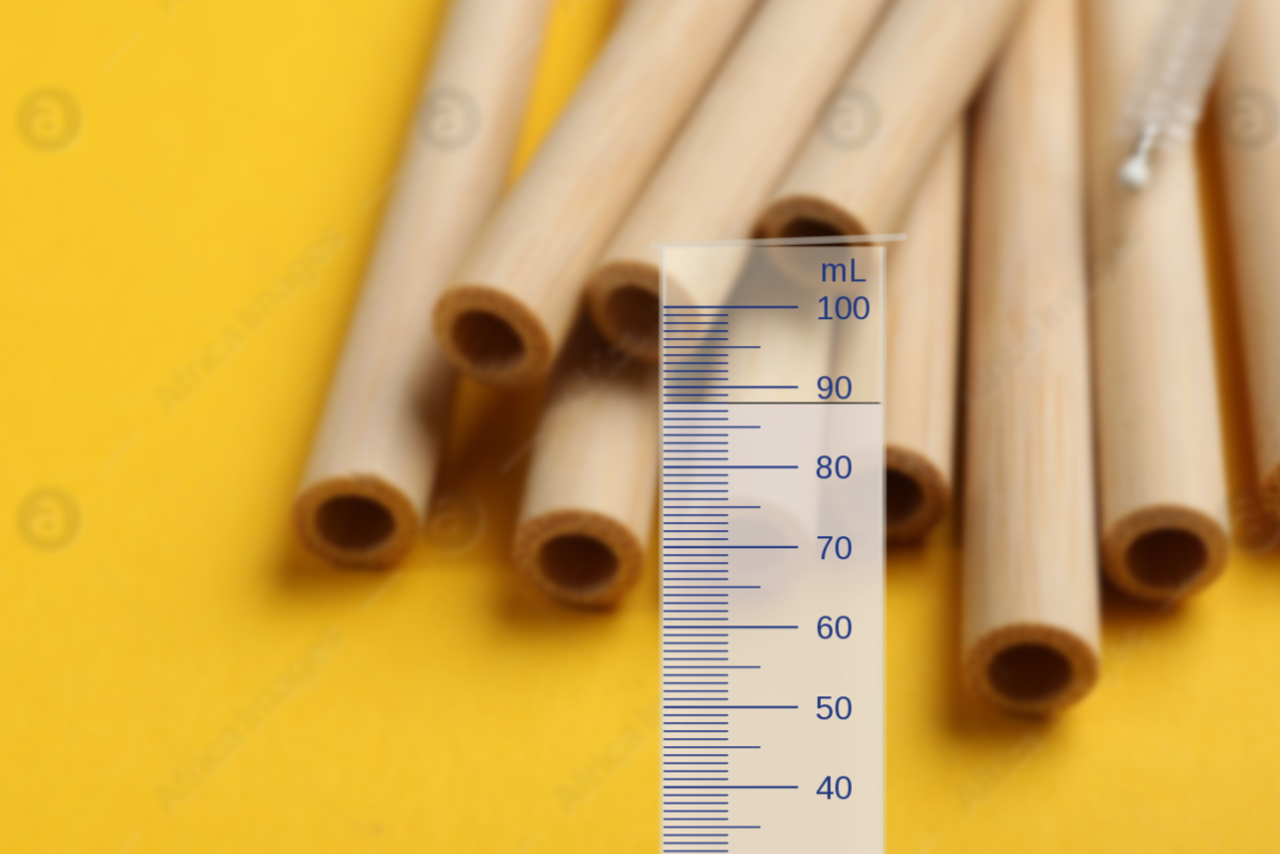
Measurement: 88 mL
